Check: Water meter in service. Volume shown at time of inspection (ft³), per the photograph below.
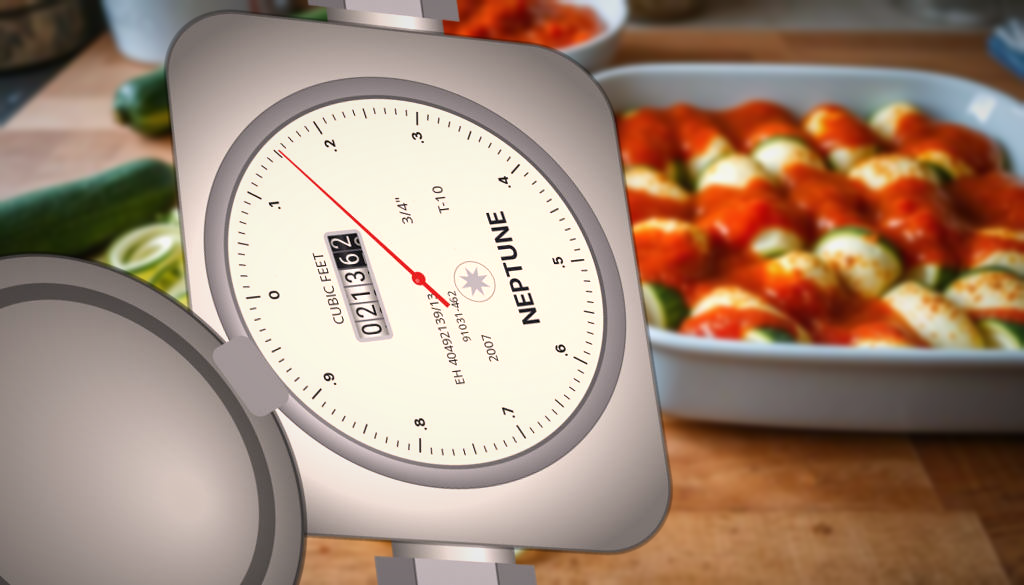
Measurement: 21362.15 ft³
